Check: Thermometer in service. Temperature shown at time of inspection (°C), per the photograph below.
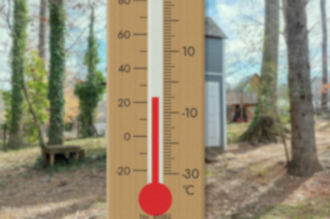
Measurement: -5 °C
